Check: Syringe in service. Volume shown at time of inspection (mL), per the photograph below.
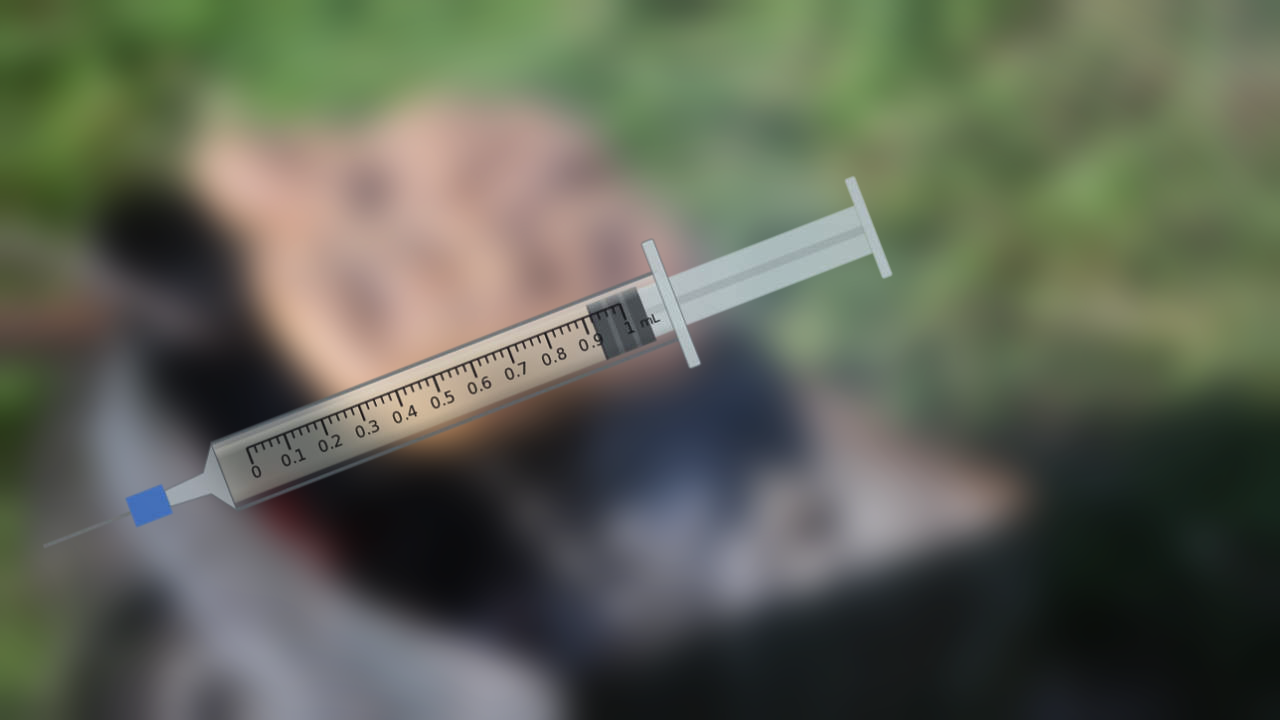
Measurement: 0.92 mL
